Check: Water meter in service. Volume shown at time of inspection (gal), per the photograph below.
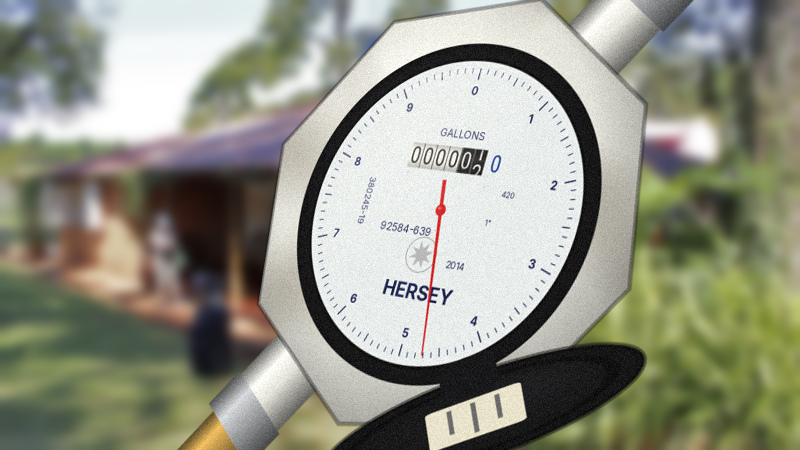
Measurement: 14.7 gal
